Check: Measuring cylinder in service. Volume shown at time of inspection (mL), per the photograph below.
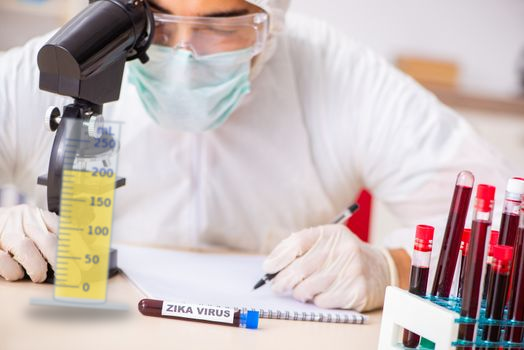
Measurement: 200 mL
